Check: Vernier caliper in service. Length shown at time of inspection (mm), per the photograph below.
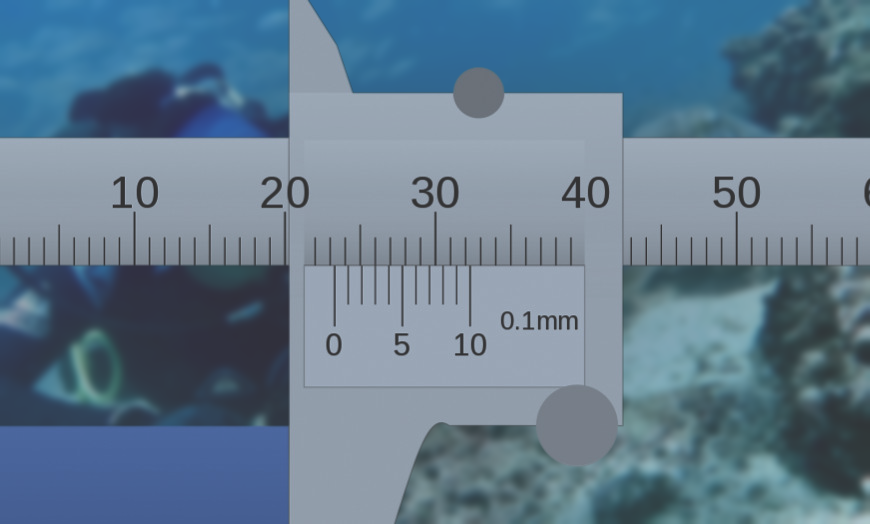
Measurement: 23.3 mm
